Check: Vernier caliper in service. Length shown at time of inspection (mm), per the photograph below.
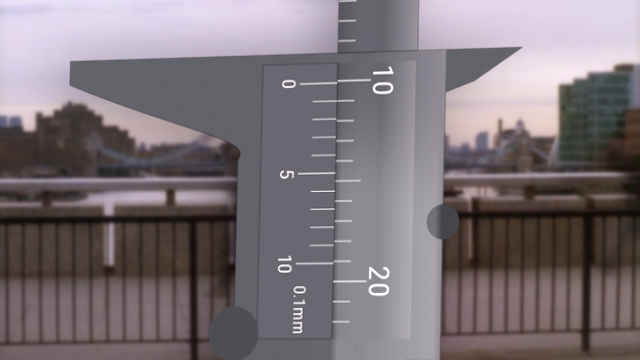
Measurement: 10.1 mm
